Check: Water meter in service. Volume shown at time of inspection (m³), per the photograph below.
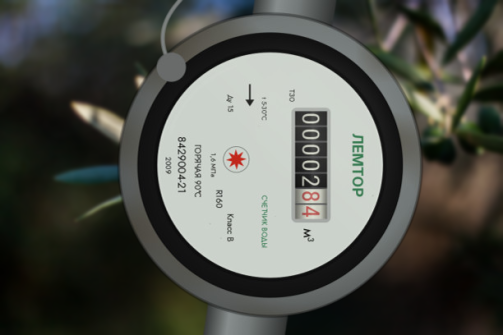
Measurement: 2.84 m³
